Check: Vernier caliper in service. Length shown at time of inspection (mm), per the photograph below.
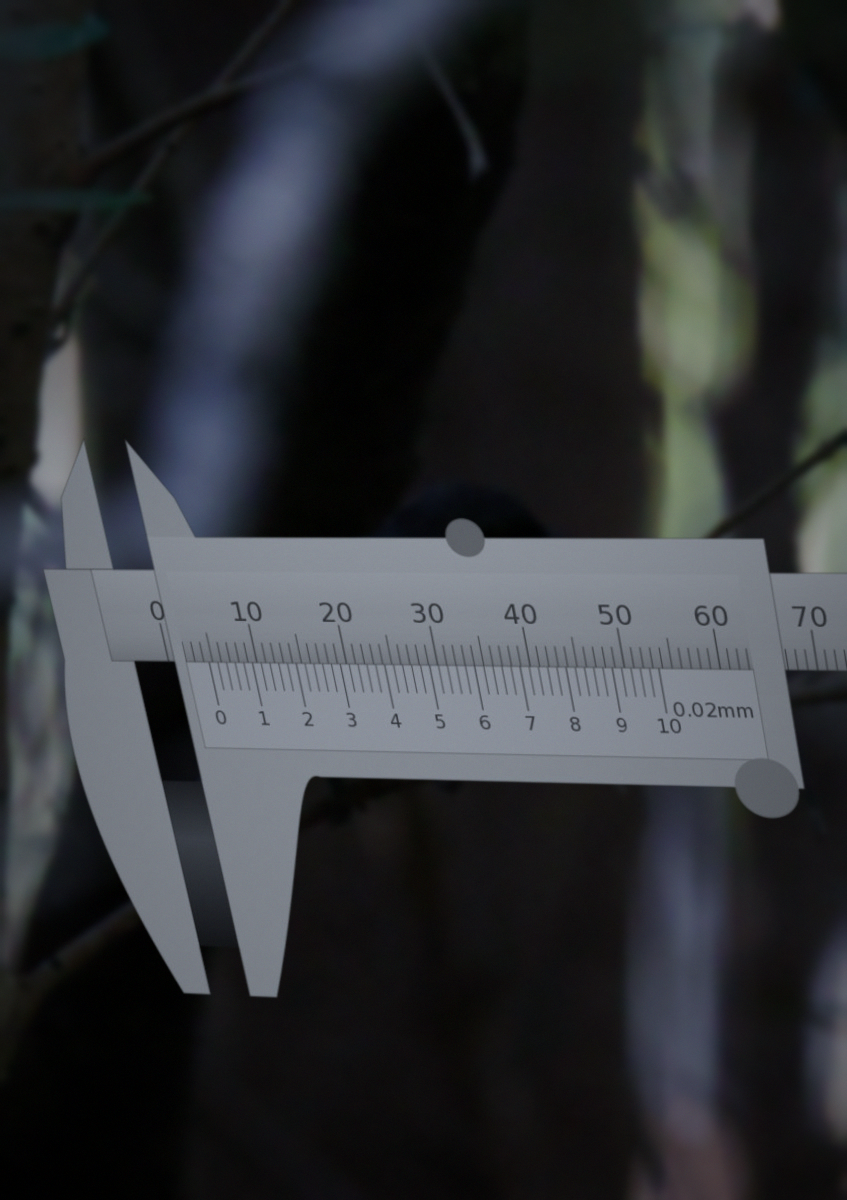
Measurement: 4.6 mm
